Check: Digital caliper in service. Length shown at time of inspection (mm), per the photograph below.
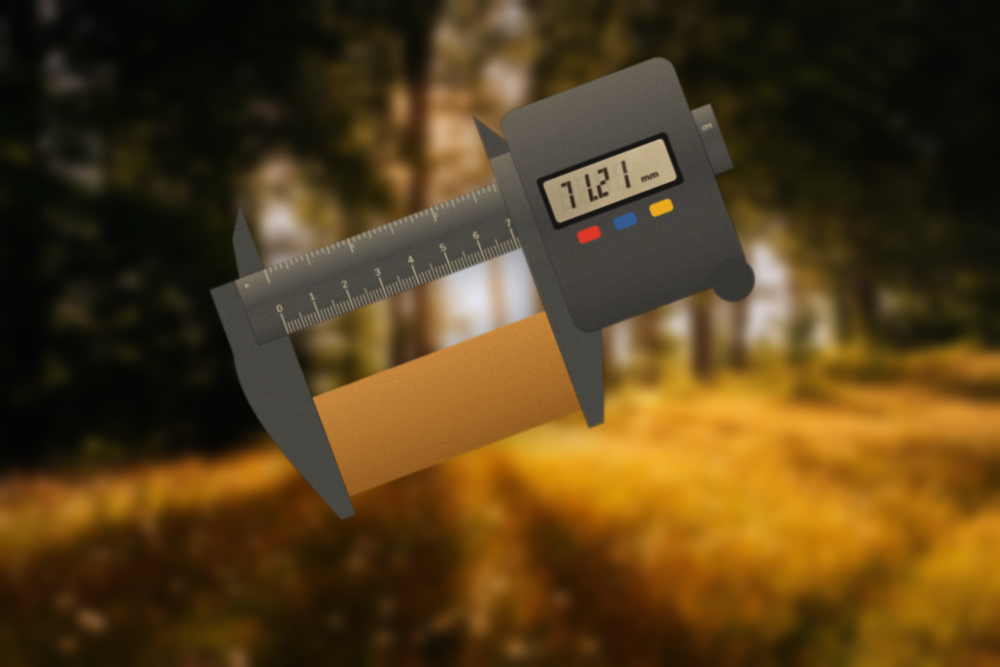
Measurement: 71.21 mm
